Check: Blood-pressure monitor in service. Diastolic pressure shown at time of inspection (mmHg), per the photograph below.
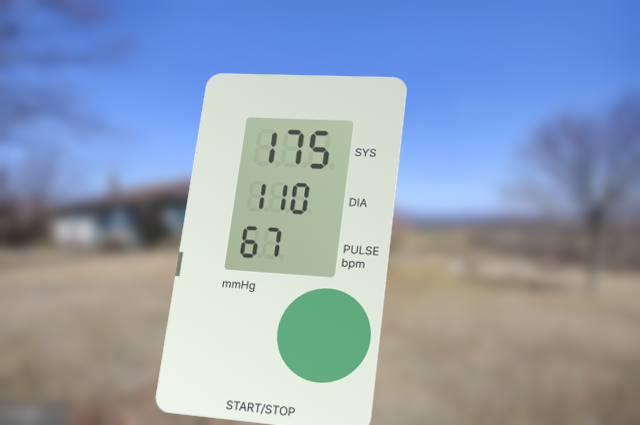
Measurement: 110 mmHg
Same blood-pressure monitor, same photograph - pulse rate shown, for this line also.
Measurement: 67 bpm
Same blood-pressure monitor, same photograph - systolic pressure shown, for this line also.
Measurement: 175 mmHg
